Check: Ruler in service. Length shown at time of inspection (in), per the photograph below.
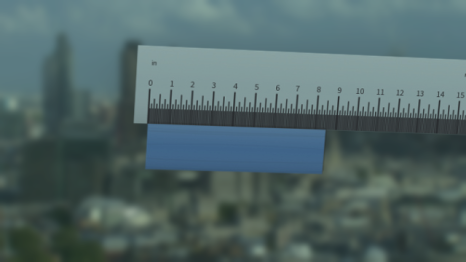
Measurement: 8.5 in
